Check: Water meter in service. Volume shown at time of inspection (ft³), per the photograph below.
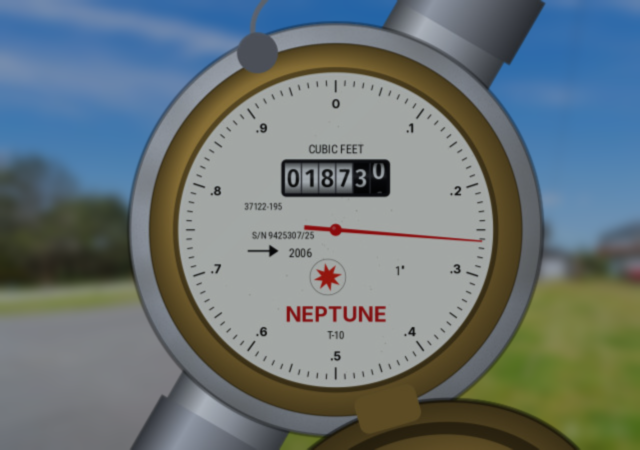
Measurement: 18730.26 ft³
